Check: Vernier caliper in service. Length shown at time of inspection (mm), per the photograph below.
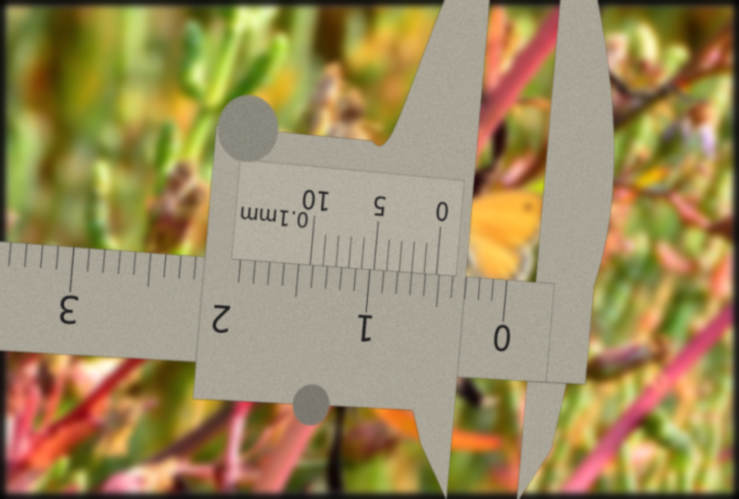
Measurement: 5.2 mm
